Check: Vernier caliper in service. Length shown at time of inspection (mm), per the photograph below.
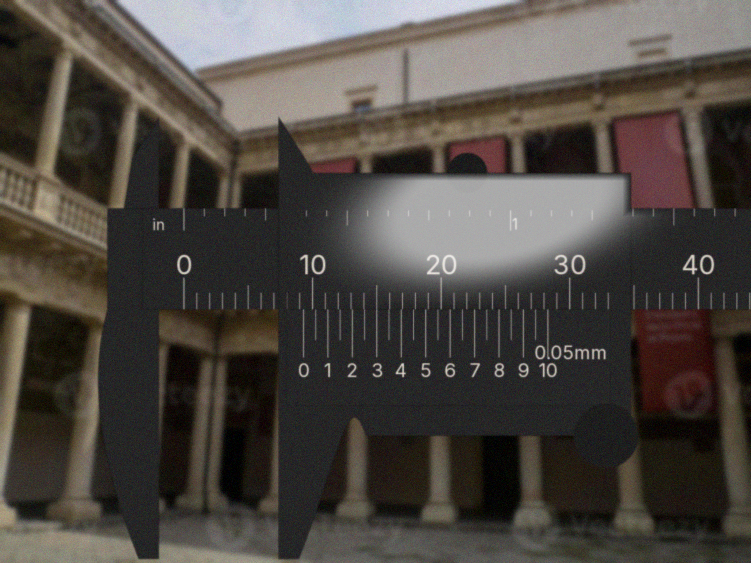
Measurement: 9.3 mm
